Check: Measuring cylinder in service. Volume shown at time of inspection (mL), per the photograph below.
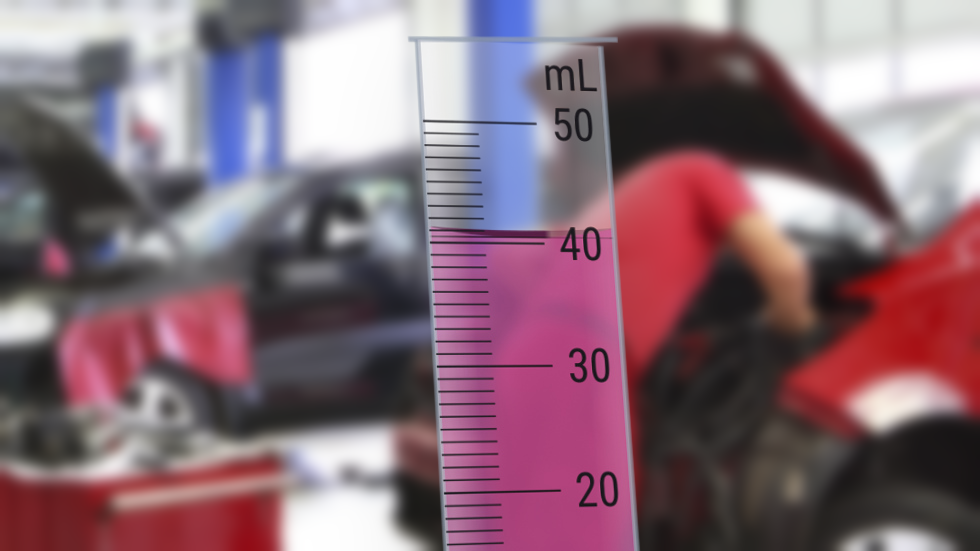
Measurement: 40.5 mL
